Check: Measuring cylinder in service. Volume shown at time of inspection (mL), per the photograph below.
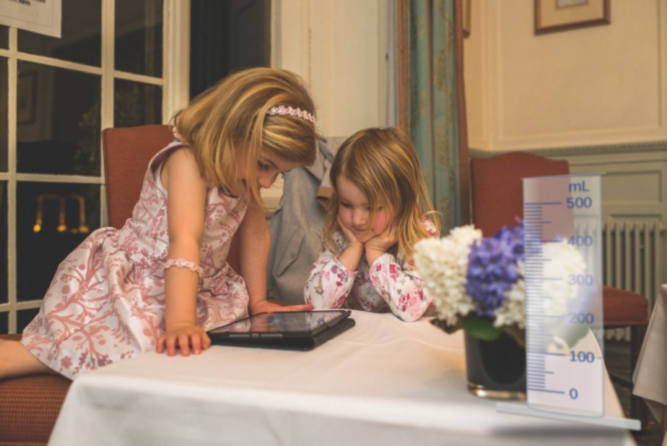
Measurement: 100 mL
